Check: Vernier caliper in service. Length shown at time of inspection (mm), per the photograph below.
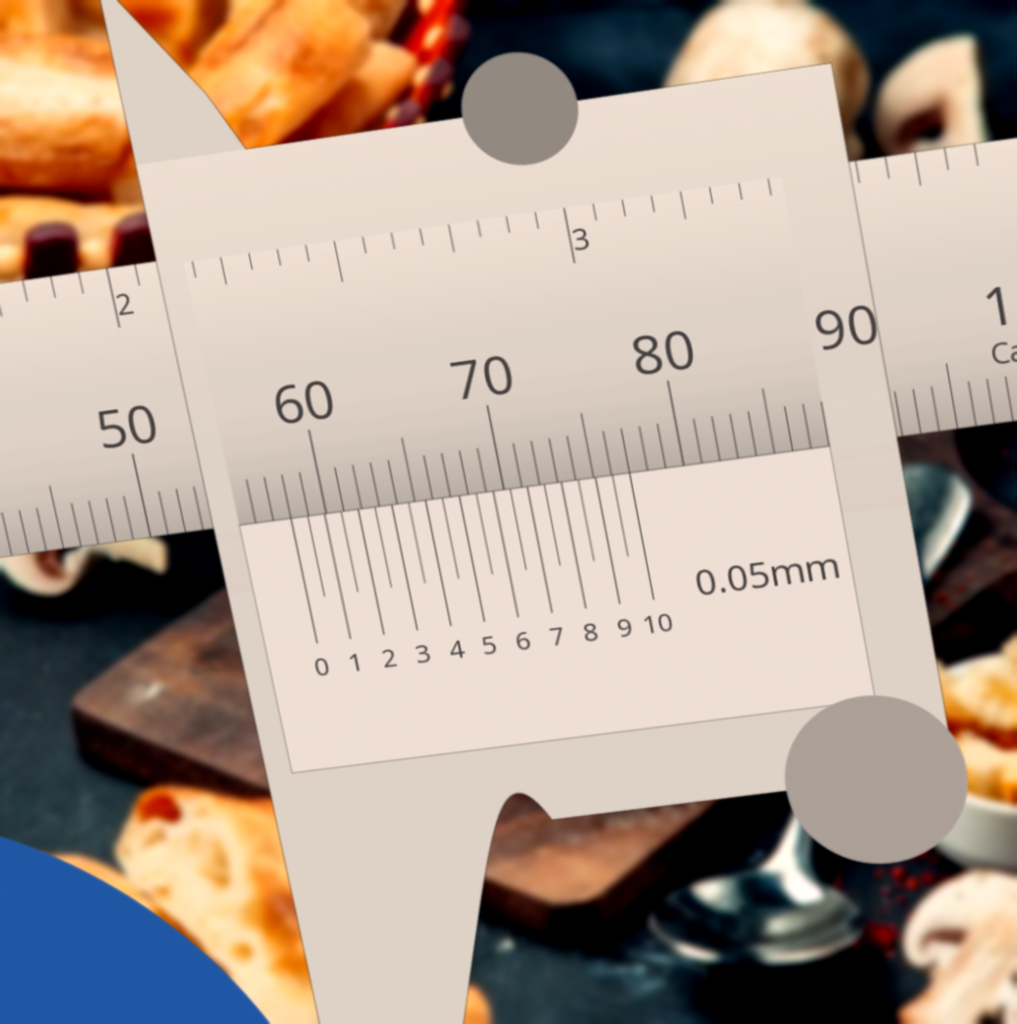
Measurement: 58.0 mm
